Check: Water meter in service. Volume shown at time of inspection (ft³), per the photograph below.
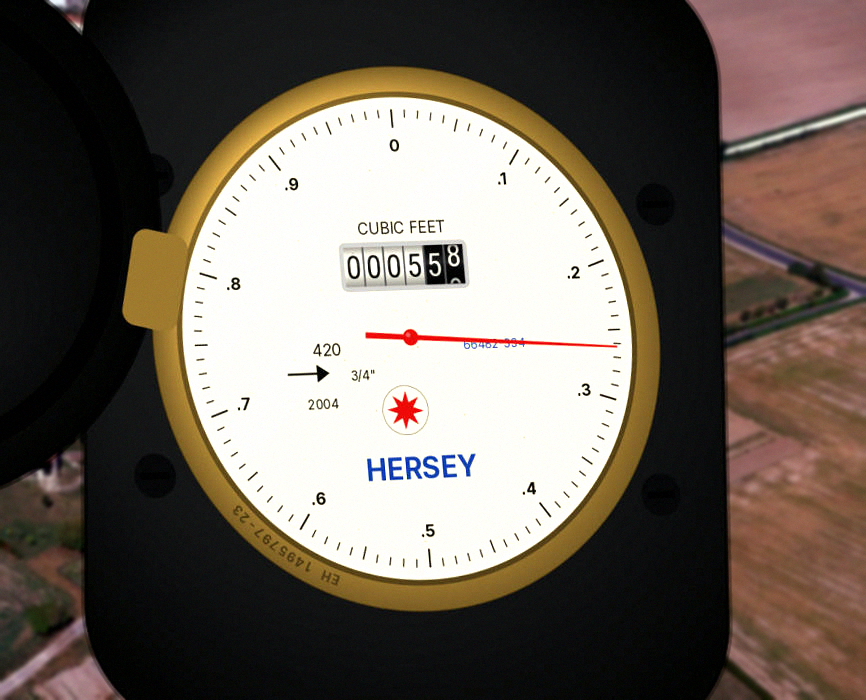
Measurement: 558.26 ft³
